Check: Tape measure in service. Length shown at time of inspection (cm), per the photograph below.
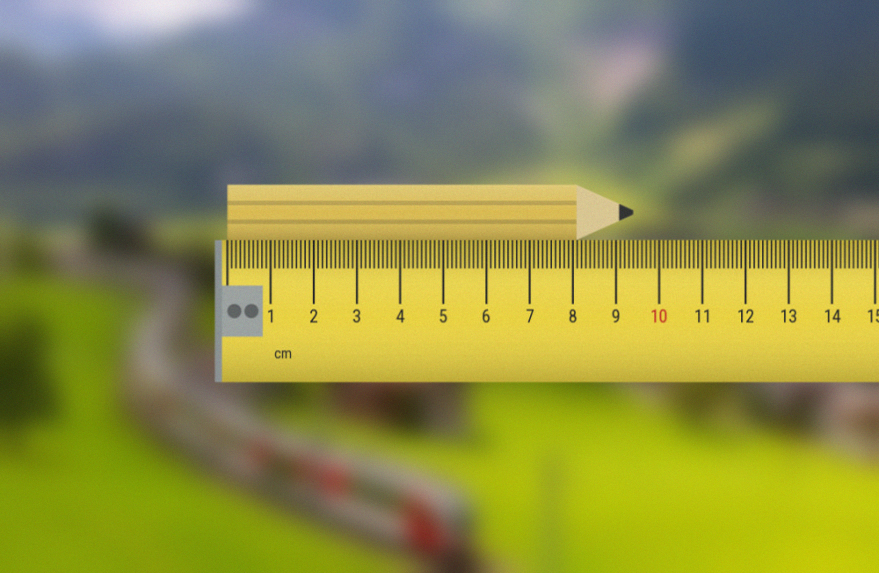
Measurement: 9.4 cm
